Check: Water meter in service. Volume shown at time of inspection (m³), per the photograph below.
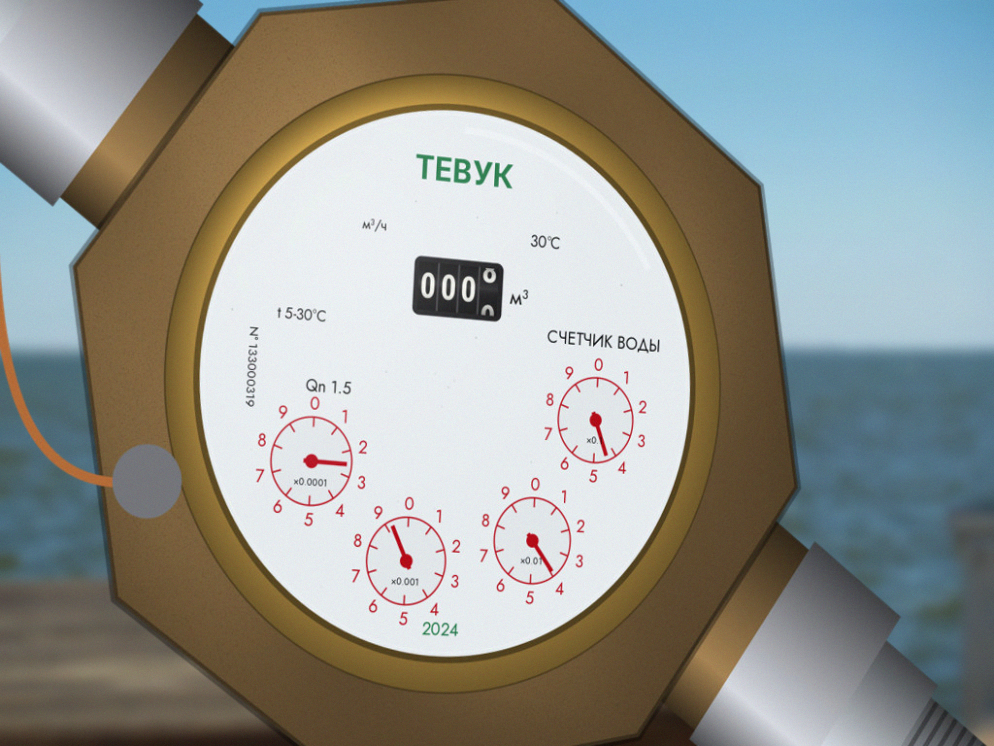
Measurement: 8.4392 m³
